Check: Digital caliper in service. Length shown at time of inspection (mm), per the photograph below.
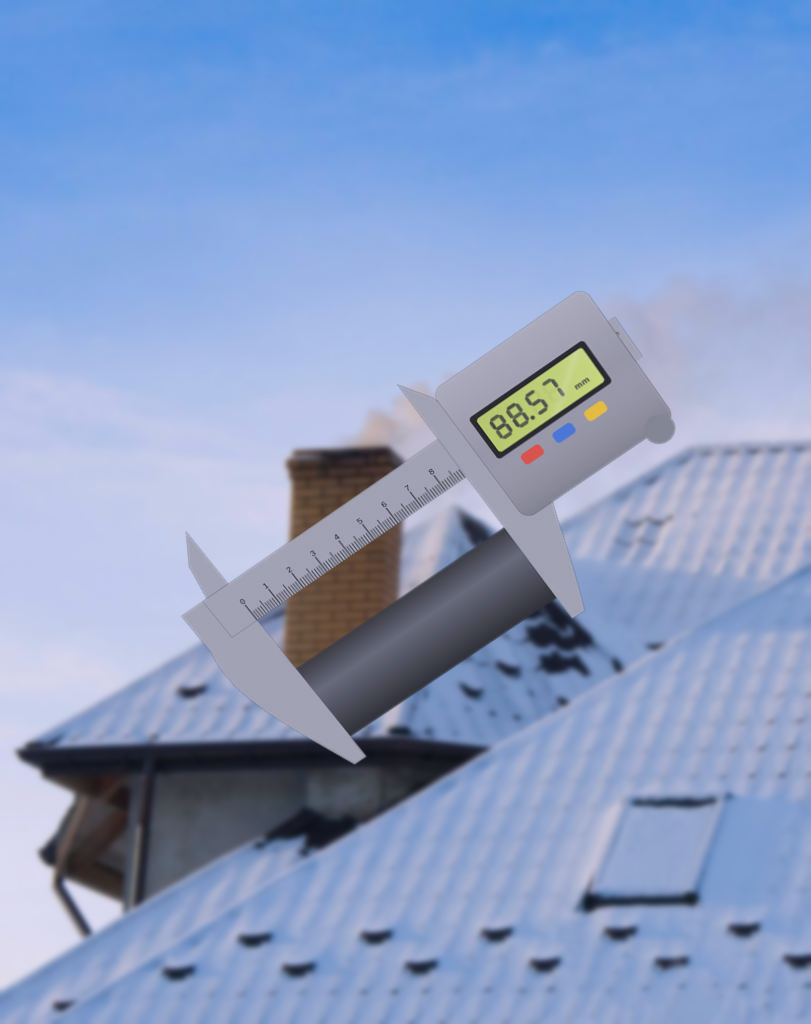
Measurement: 88.57 mm
